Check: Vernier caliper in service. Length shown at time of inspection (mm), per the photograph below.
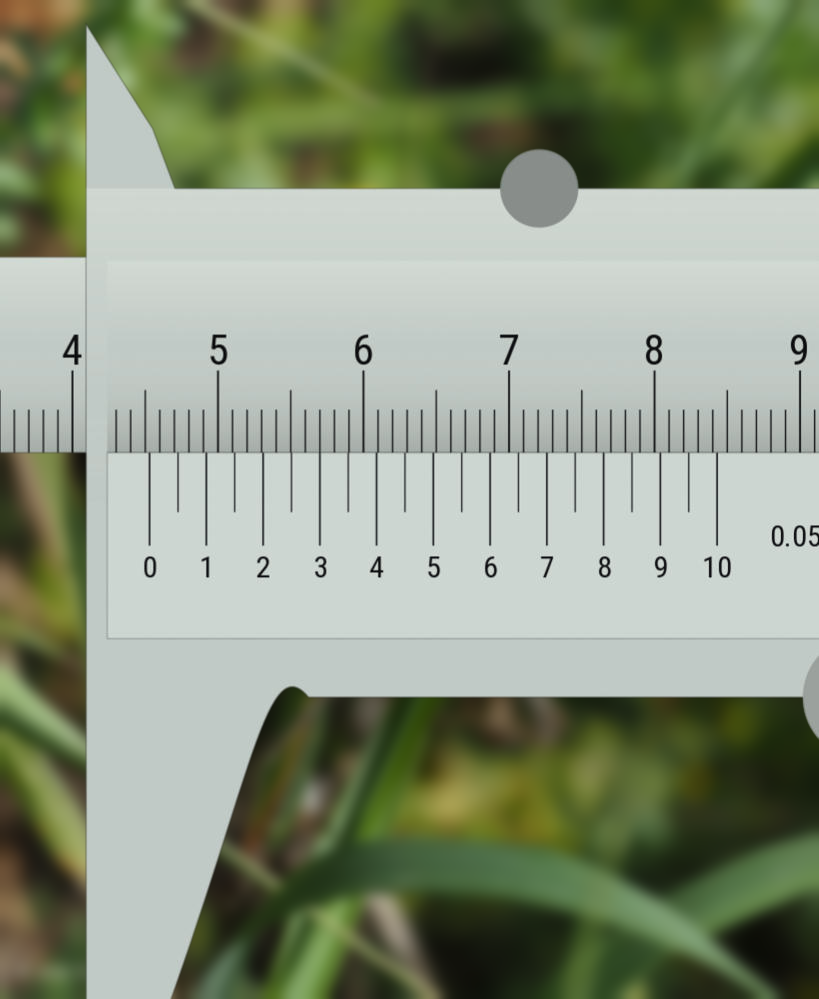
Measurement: 45.3 mm
